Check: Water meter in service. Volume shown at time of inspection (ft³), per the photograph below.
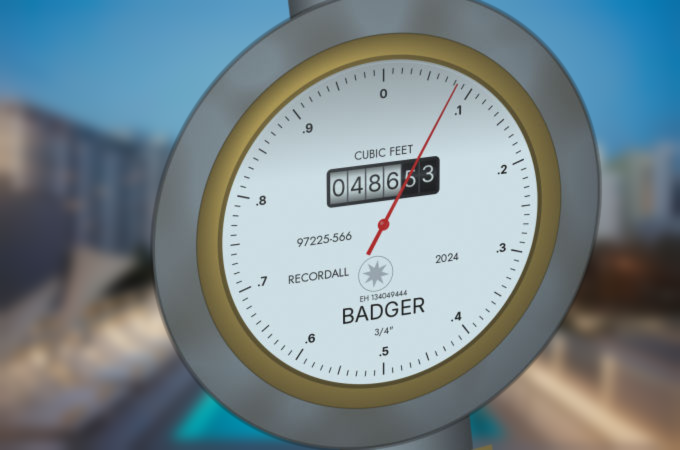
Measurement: 48653.08 ft³
